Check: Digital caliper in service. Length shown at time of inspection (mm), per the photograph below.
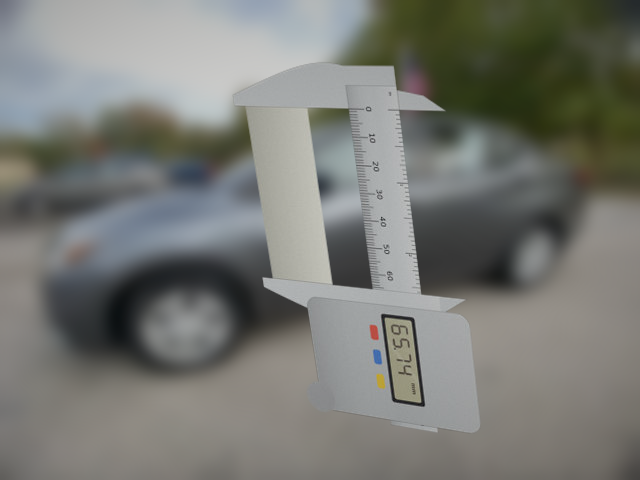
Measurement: 65.74 mm
